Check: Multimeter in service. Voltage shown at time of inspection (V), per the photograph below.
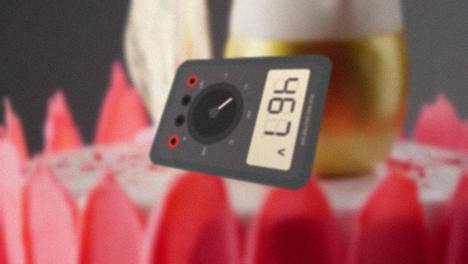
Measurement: 467 V
